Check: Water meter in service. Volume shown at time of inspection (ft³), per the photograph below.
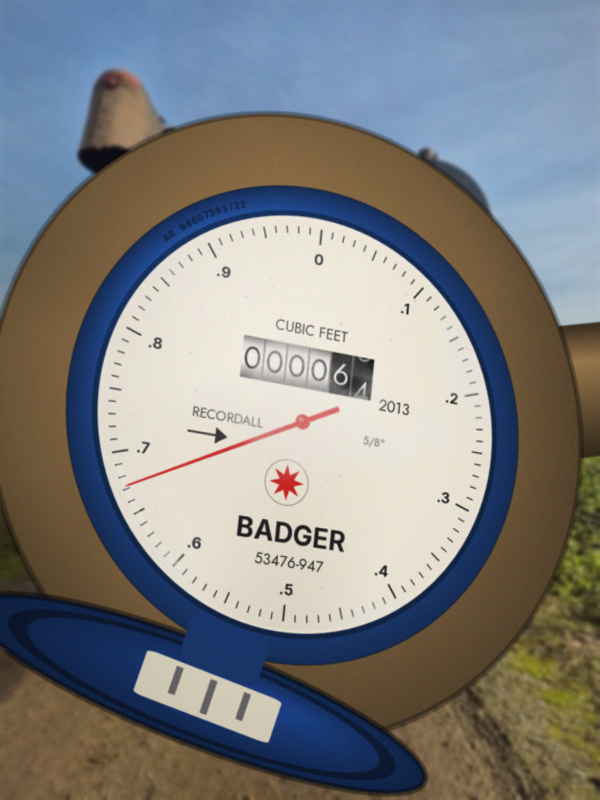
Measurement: 63.67 ft³
